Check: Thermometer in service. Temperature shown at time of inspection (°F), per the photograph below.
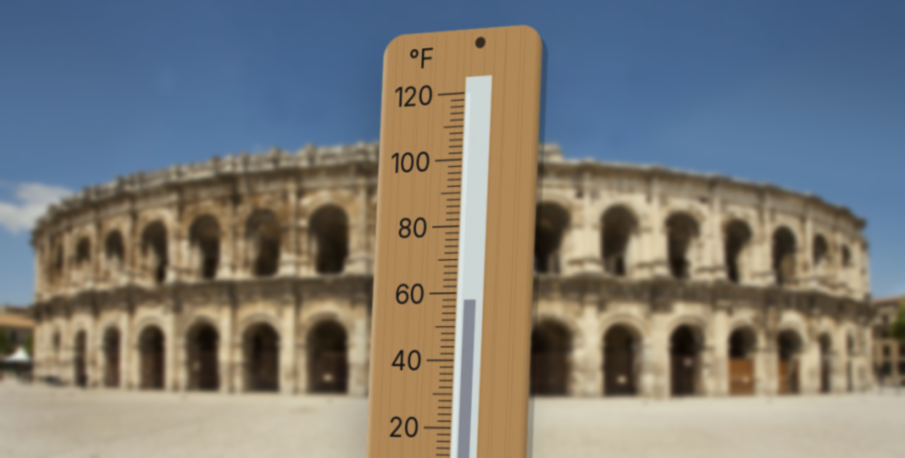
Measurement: 58 °F
